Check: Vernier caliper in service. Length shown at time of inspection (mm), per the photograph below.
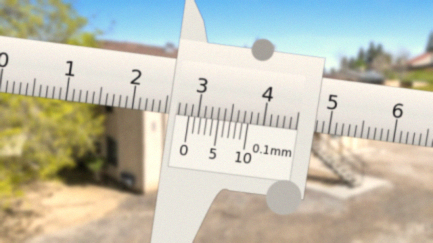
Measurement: 28.6 mm
